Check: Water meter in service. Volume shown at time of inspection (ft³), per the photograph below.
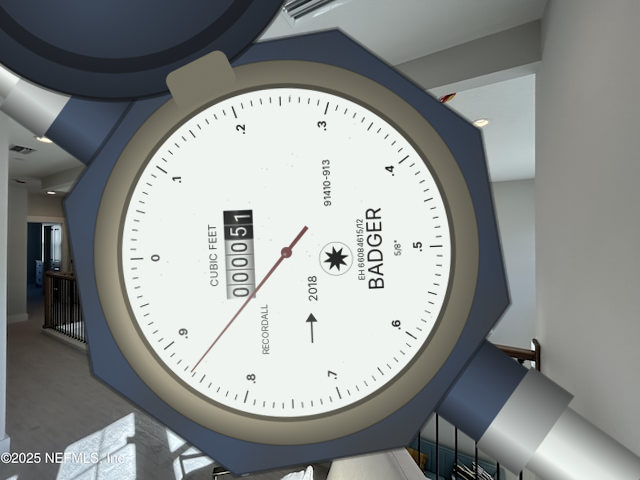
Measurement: 50.86 ft³
